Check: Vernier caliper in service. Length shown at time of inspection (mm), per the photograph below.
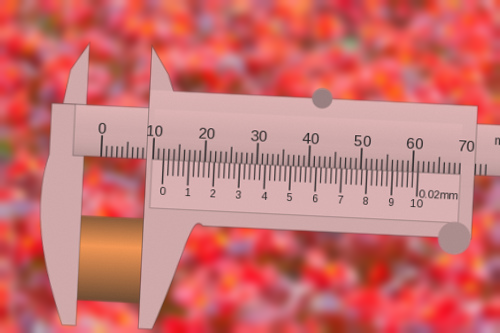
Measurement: 12.0 mm
